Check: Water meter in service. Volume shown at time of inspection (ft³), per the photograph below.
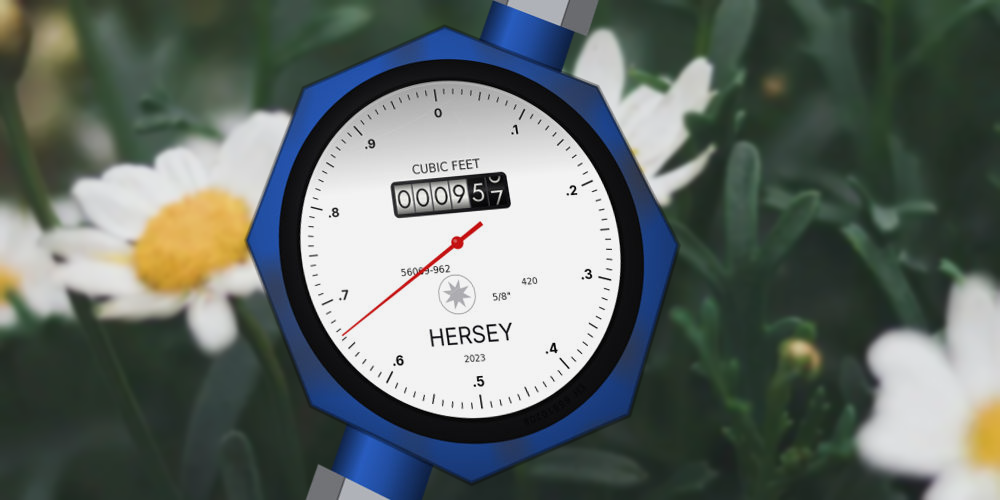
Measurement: 956.66 ft³
